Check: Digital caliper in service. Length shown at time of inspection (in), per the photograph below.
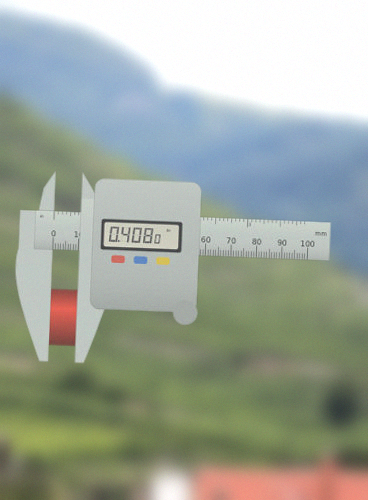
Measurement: 0.4080 in
